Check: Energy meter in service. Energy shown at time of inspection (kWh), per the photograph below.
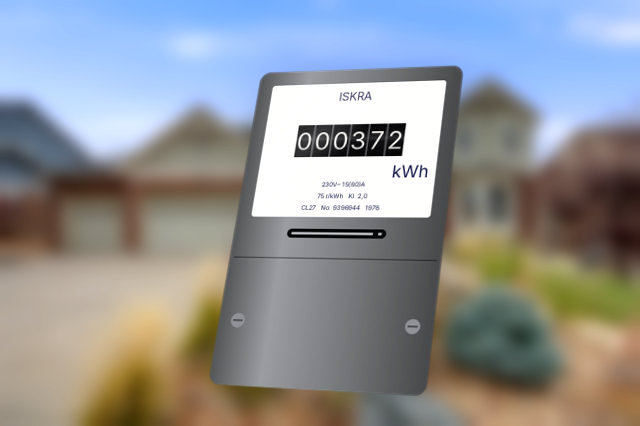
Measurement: 372 kWh
